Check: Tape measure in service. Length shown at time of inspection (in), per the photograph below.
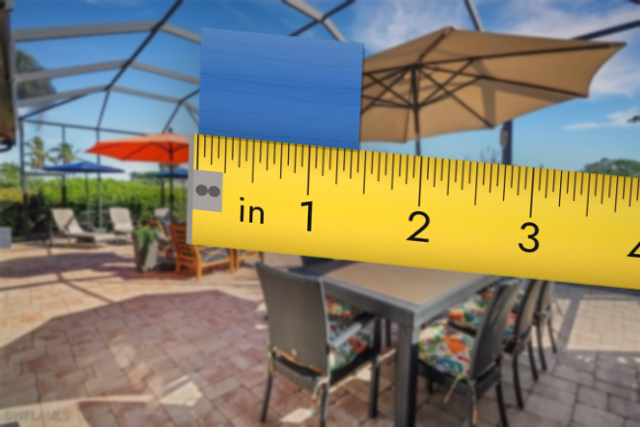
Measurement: 1.4375 in
